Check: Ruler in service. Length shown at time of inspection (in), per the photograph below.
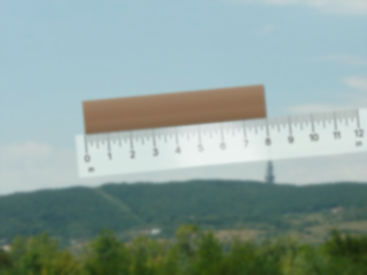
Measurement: 8 in
